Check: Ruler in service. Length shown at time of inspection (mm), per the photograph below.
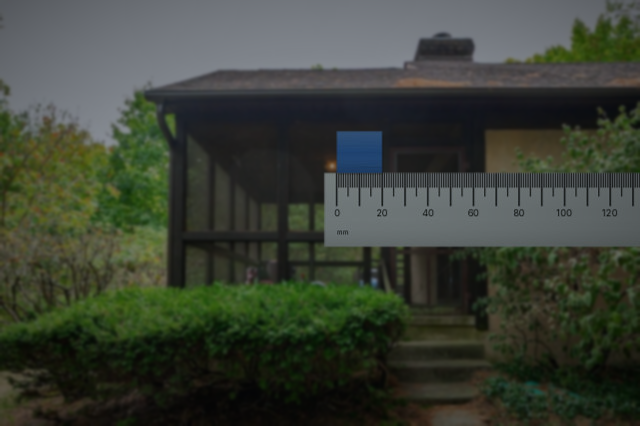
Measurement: 20 mm
